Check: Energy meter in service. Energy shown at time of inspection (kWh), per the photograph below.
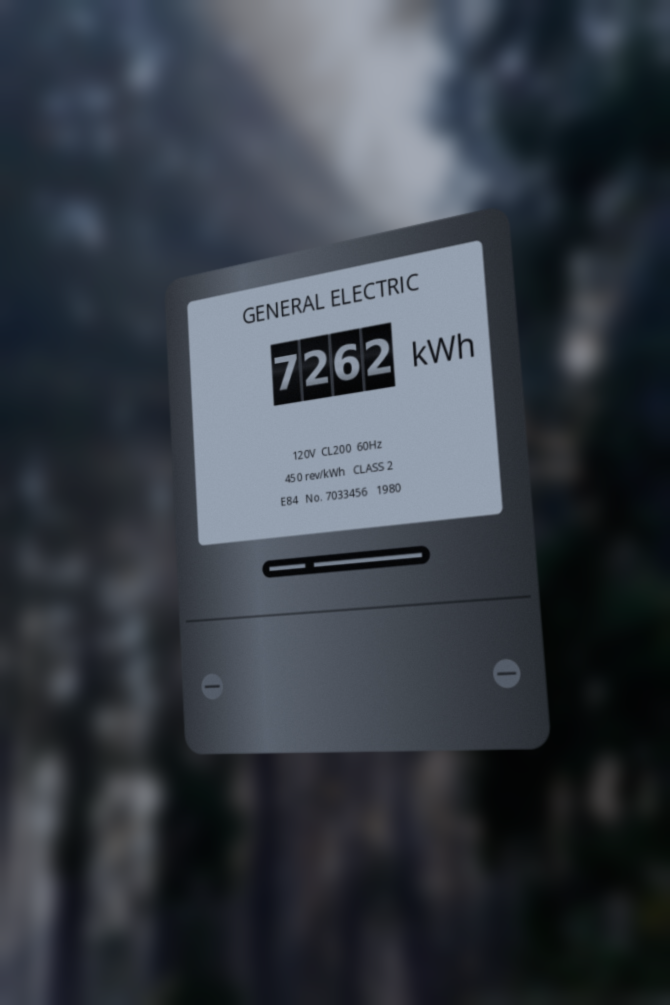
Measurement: 7262 kWh
